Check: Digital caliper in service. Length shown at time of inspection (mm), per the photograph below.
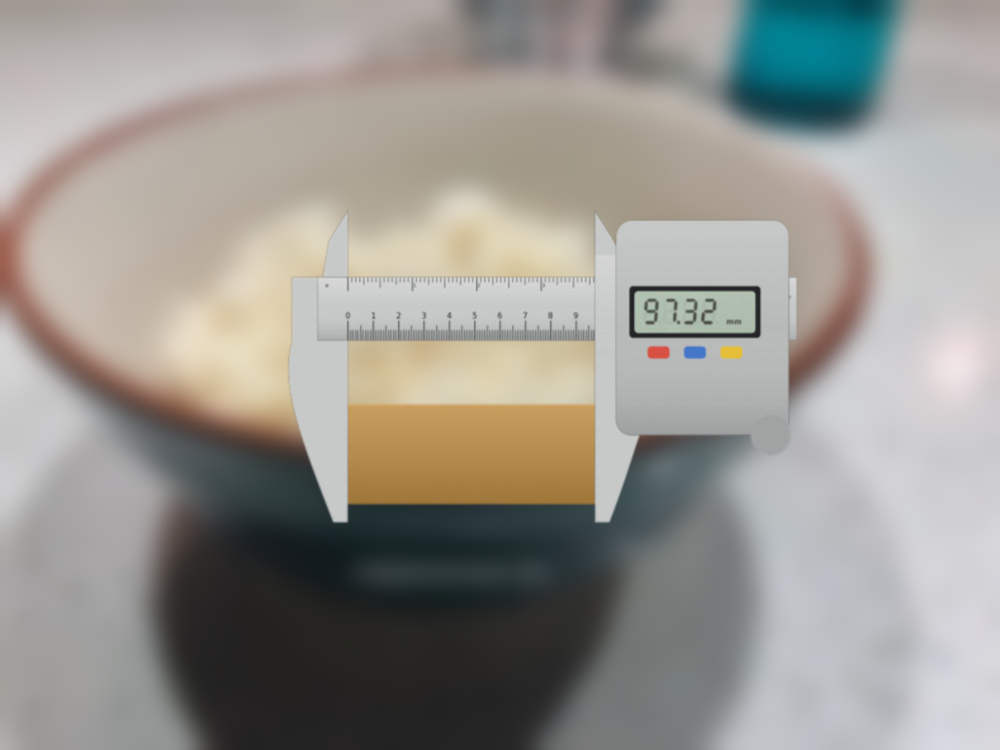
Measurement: 97.32 mm
